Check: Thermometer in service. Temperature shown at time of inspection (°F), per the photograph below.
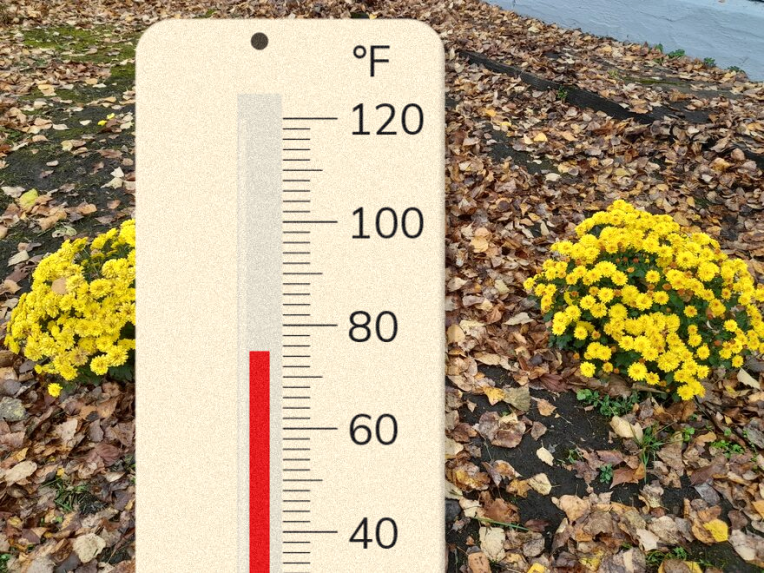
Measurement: 75 °F
